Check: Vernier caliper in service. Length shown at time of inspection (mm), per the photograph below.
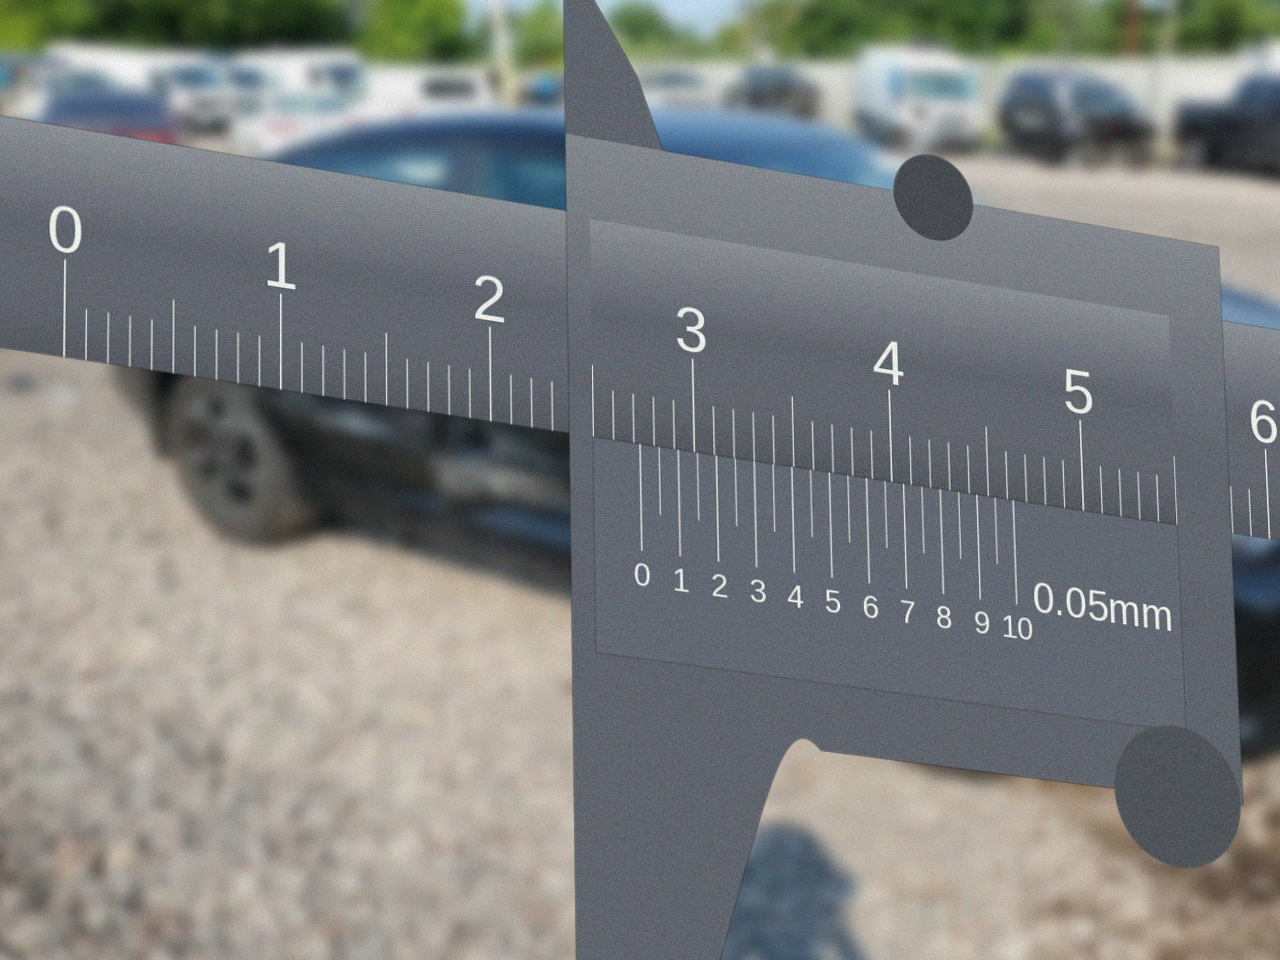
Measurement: 27.3 mm
